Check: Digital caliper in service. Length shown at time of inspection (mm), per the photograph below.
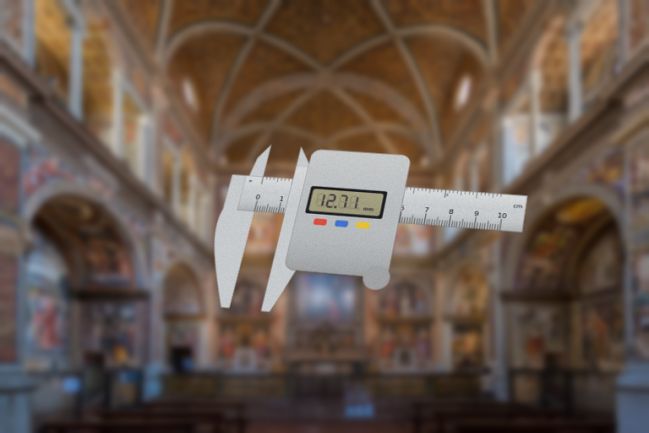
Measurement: 12.71 mm
